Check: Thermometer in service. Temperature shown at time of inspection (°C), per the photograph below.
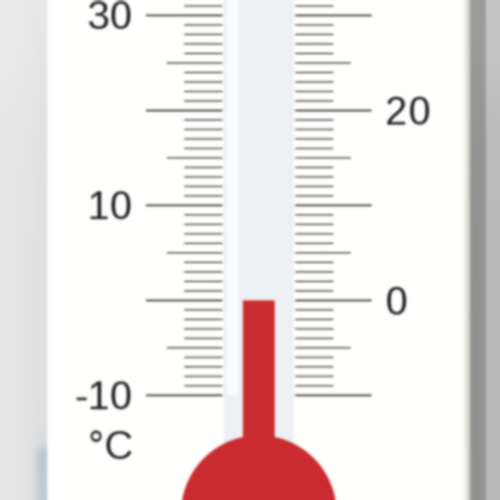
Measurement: 0 °C
